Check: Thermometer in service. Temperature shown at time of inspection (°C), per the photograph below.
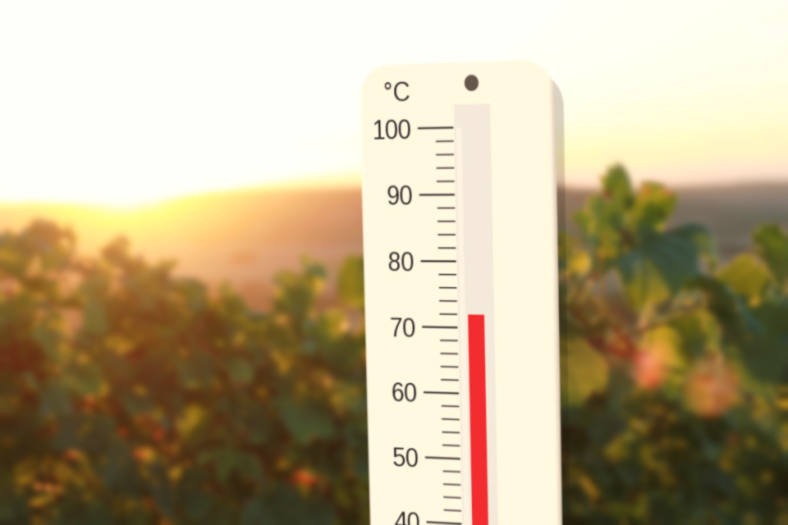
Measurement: 72 °C
